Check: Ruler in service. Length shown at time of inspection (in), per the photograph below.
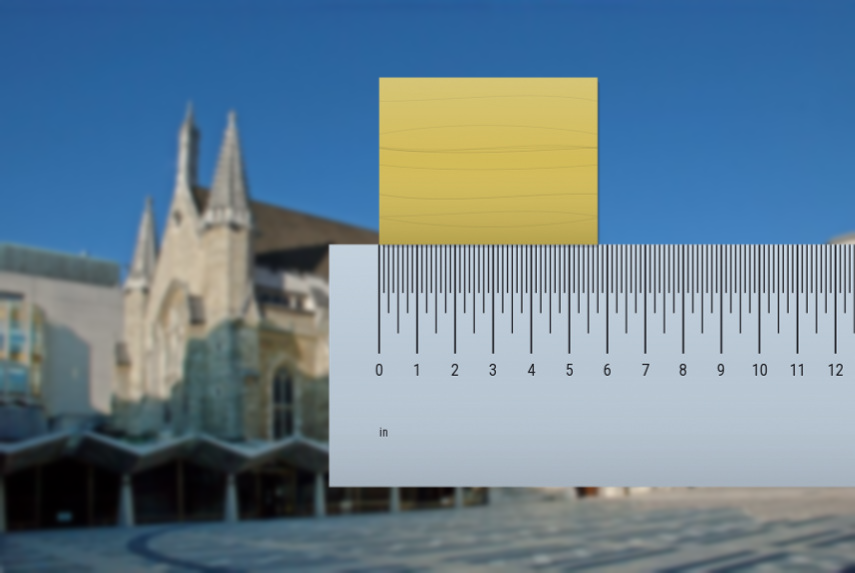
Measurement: 5.75 in
